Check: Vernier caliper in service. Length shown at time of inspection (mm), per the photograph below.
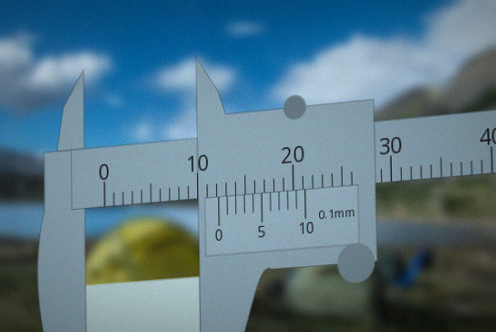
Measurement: 12.2 mm
